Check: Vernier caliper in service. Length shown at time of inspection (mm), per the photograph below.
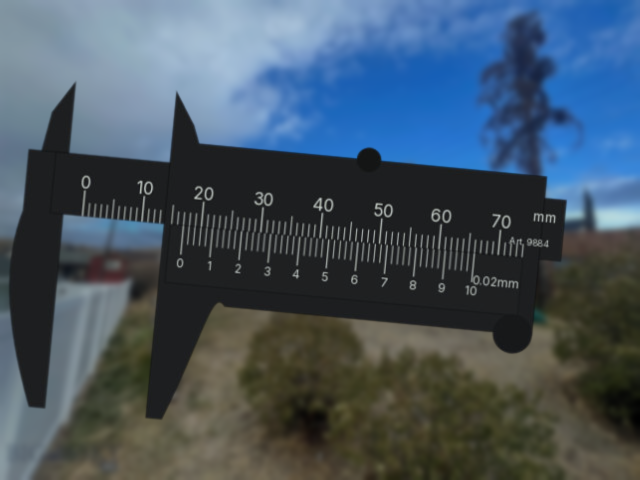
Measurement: 17.0 mm
